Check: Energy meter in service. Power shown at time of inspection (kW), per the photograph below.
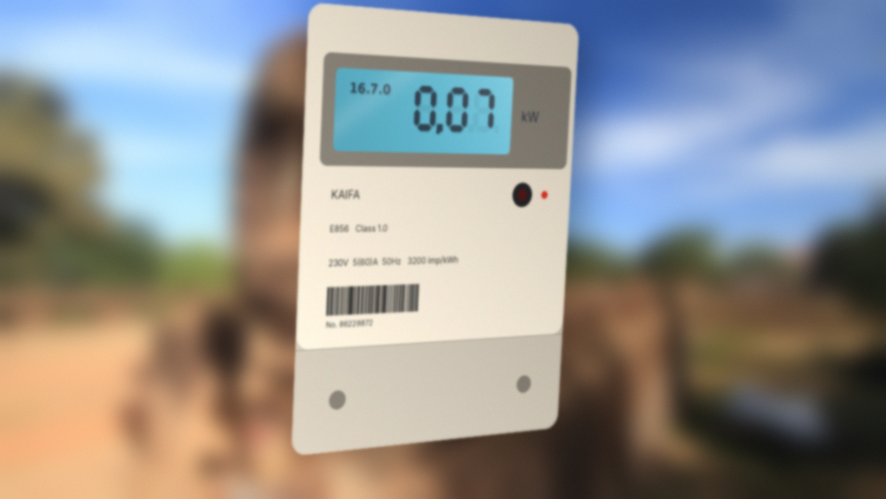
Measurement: 0.07 kW
